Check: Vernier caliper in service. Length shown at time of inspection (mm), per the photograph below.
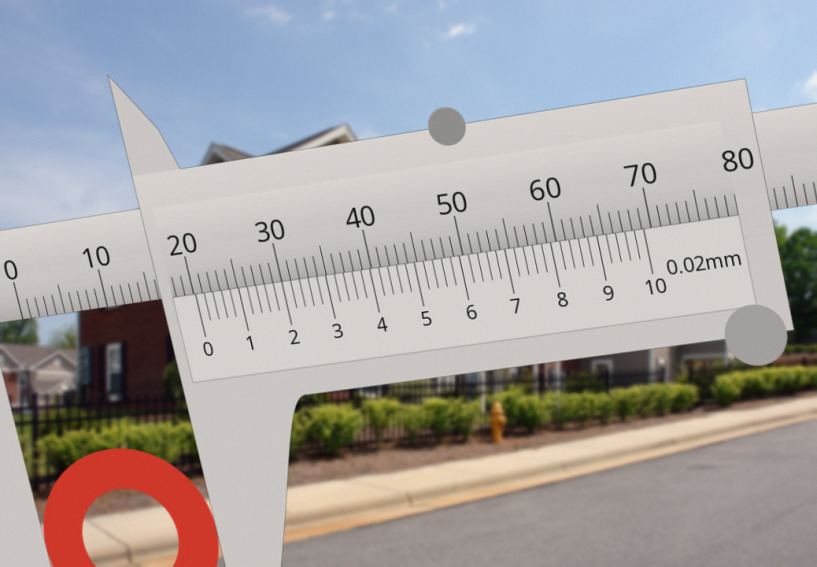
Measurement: 20.2 mm
